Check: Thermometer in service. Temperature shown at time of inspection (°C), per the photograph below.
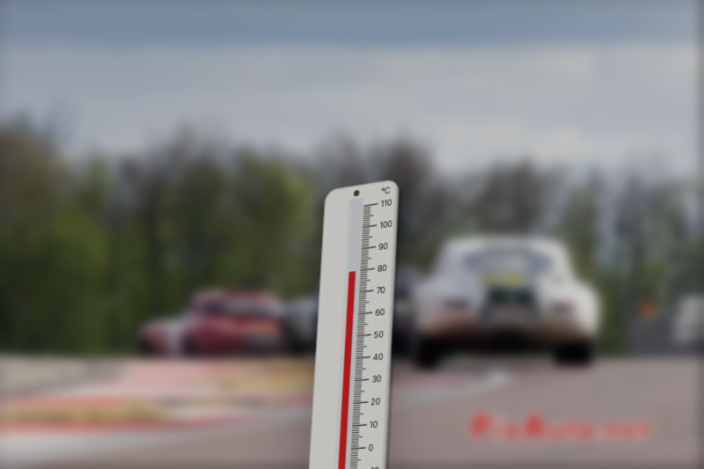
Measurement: 80 °C
